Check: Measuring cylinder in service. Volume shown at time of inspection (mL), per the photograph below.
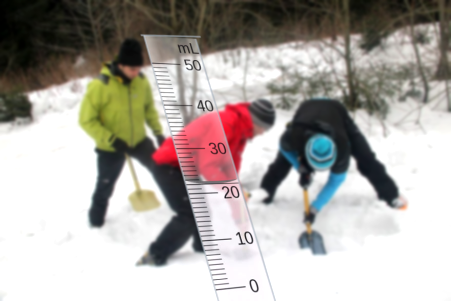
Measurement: 22 mL
